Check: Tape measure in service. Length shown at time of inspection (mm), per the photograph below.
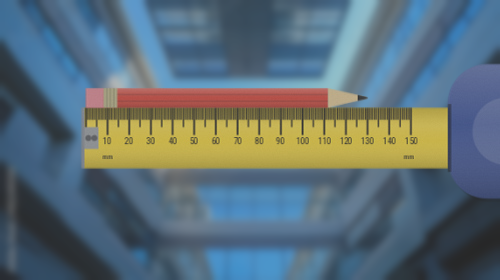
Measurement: 130 mm
